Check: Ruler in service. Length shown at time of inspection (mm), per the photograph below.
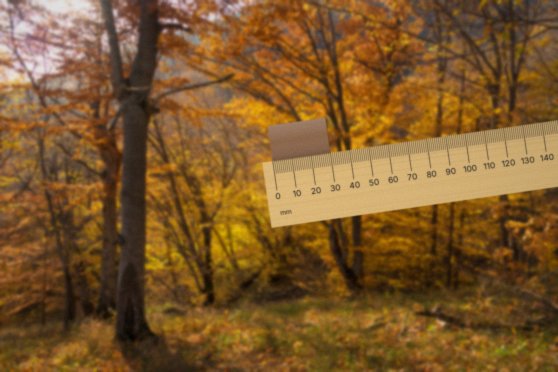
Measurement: 30 mm
